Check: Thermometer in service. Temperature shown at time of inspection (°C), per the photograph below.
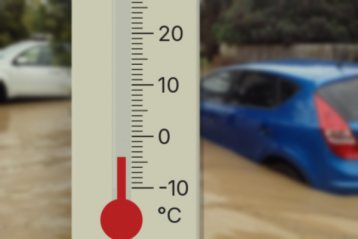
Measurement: -4 °C
